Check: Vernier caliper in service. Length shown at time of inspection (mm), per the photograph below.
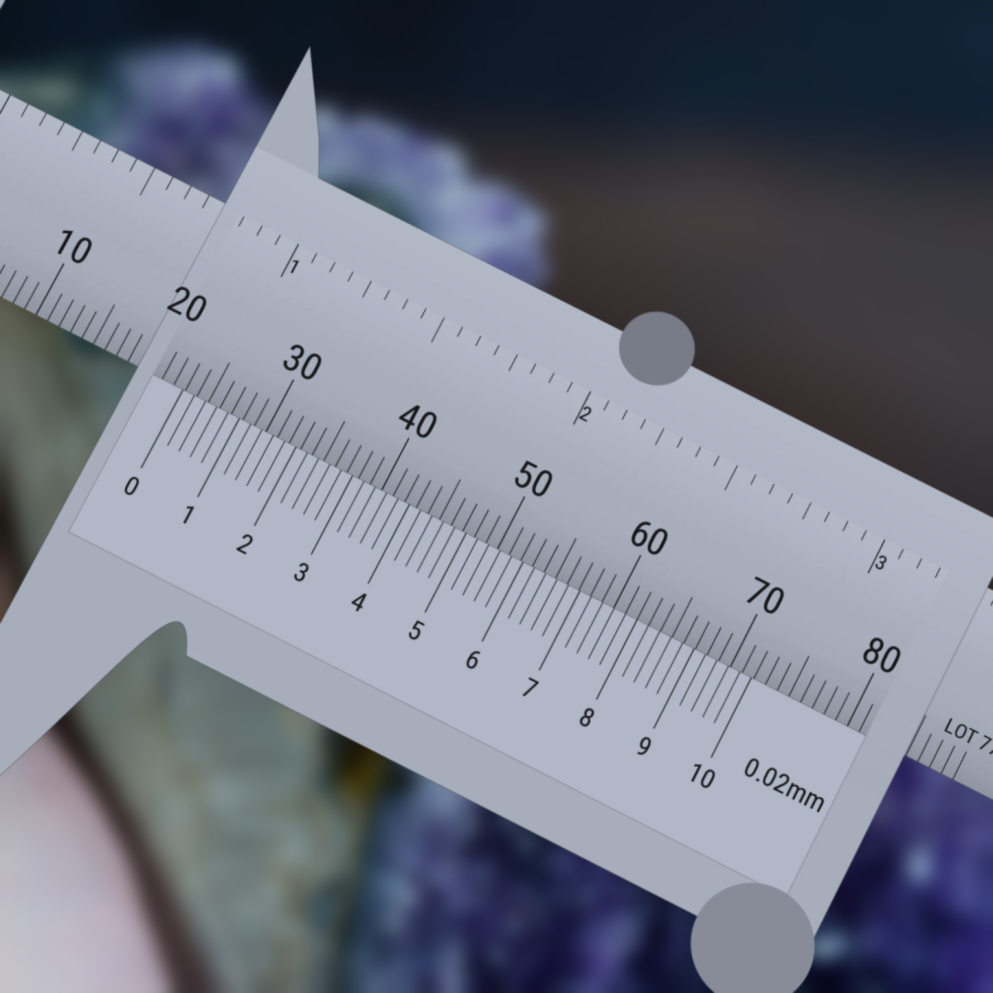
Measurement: 22.8 mm
